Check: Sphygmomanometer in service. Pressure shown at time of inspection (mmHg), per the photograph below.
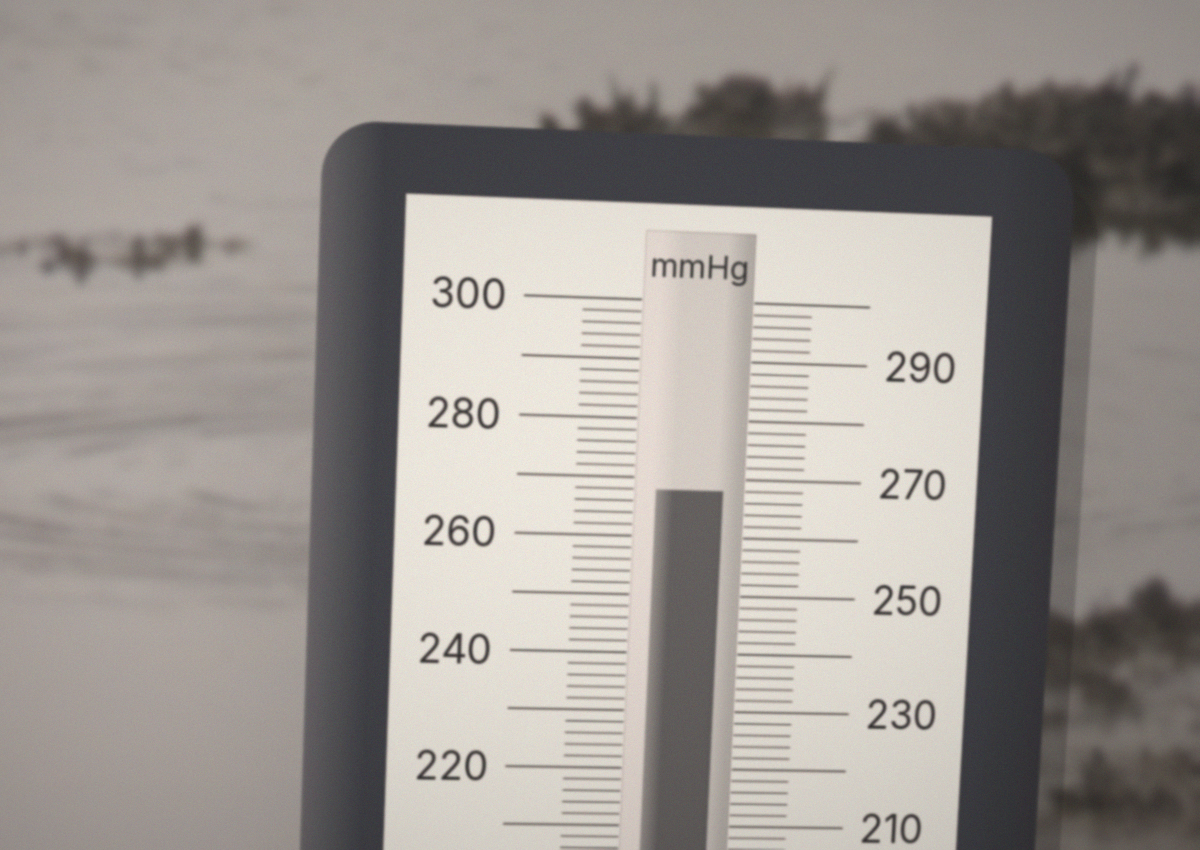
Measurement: 268 mmHg
